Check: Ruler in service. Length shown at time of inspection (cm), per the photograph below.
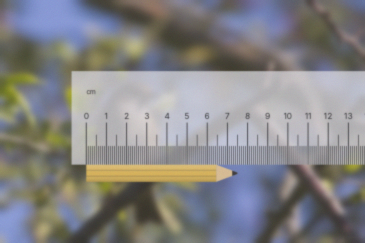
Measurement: 7.5 cm
